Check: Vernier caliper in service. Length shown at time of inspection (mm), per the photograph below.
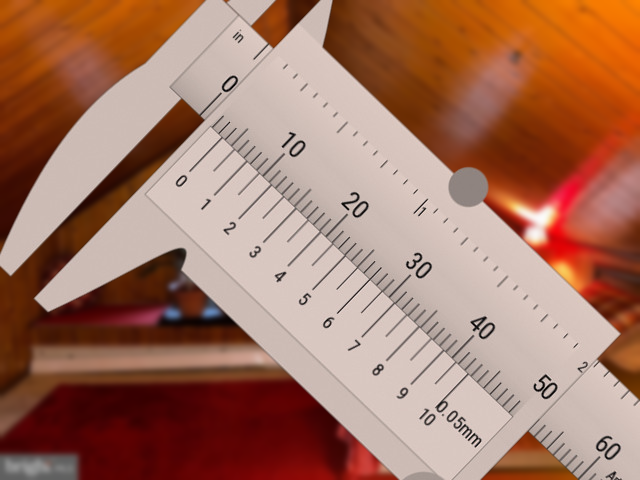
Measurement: 3.6 mm
